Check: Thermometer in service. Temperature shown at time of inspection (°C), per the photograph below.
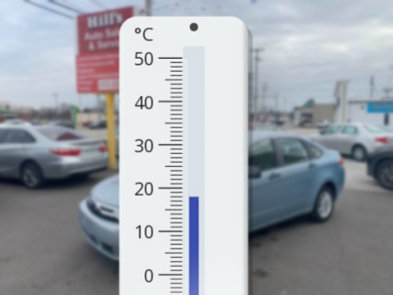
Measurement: 18 °C
